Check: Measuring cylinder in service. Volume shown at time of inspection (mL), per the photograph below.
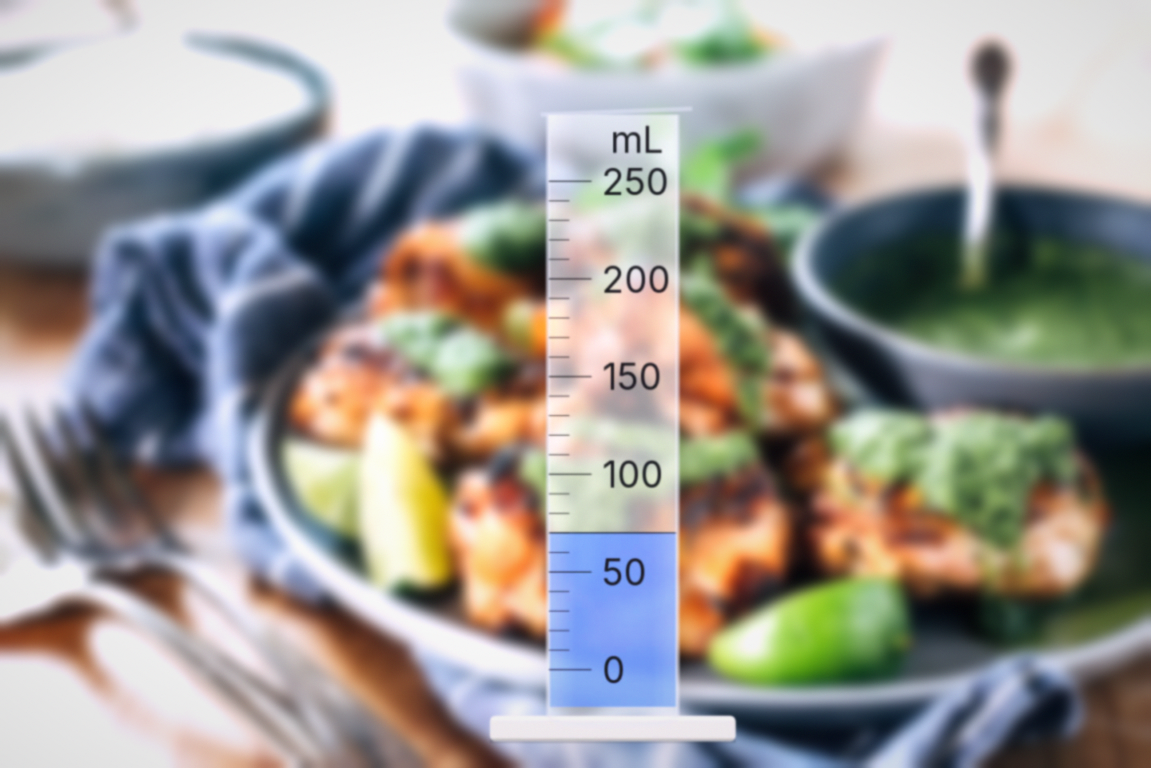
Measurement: 70 mL
